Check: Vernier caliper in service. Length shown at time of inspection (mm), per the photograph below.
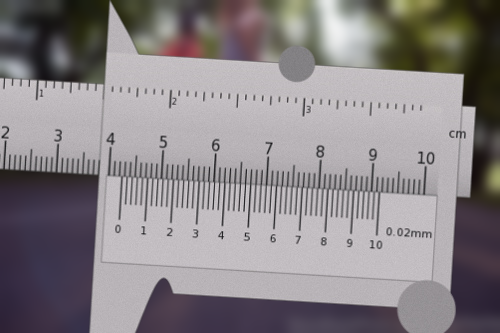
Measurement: 42.5 mm
